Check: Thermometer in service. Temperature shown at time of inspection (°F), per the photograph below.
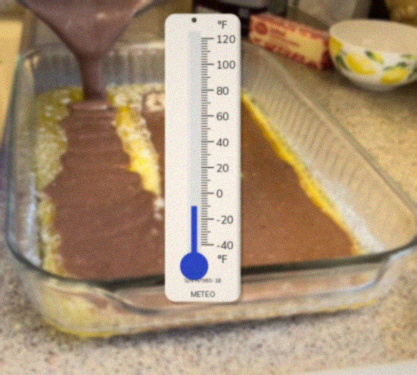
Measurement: -10 °F
